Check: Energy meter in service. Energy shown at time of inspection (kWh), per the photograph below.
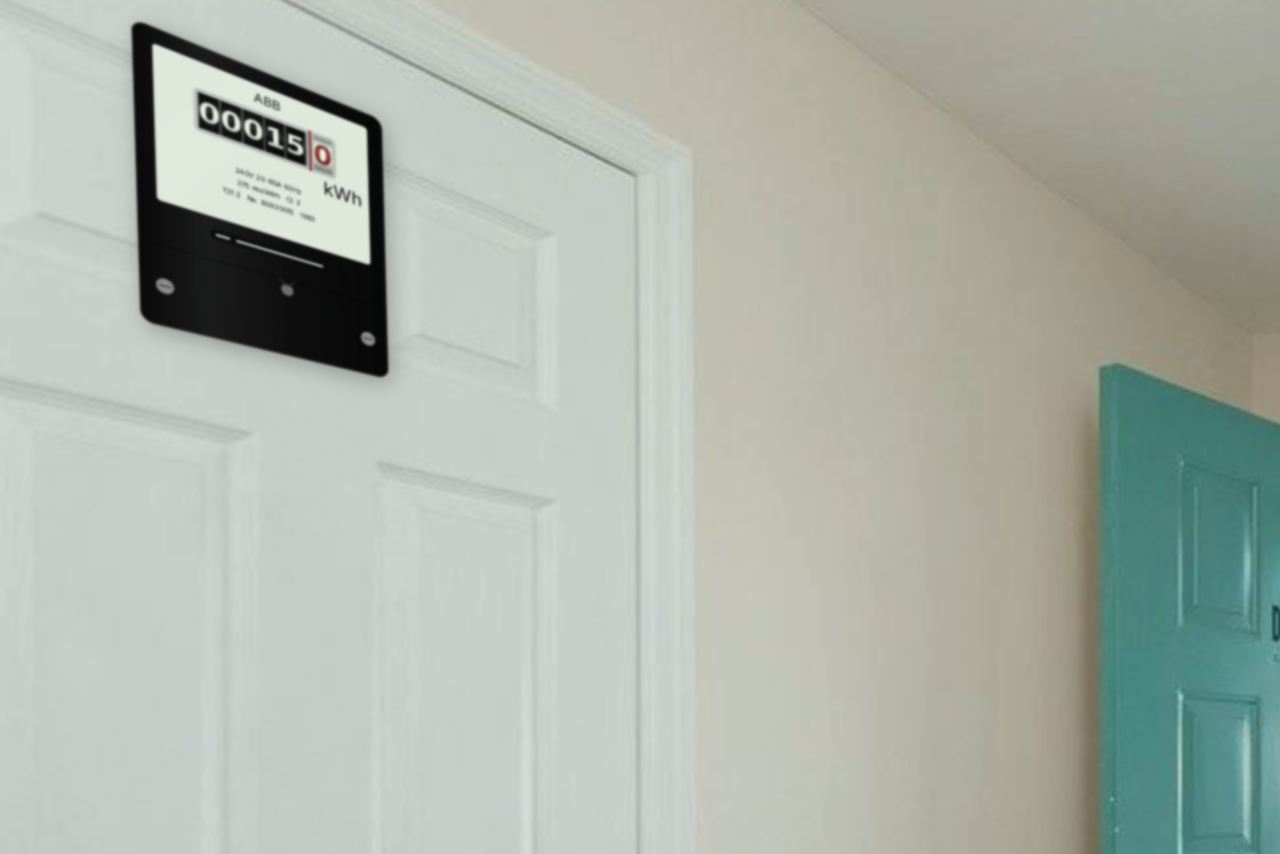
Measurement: 15.0 kWh
